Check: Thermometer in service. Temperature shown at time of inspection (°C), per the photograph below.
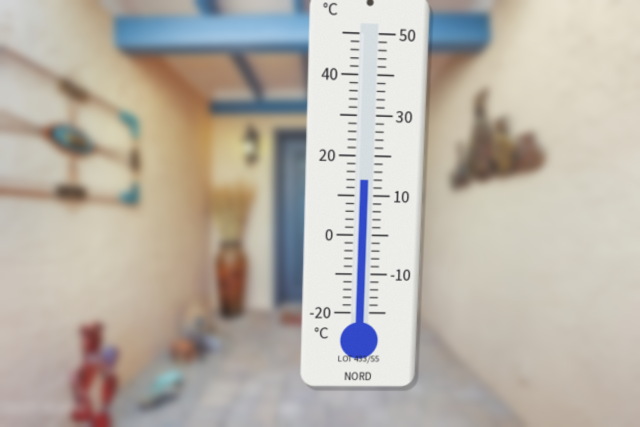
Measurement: 14 °C
